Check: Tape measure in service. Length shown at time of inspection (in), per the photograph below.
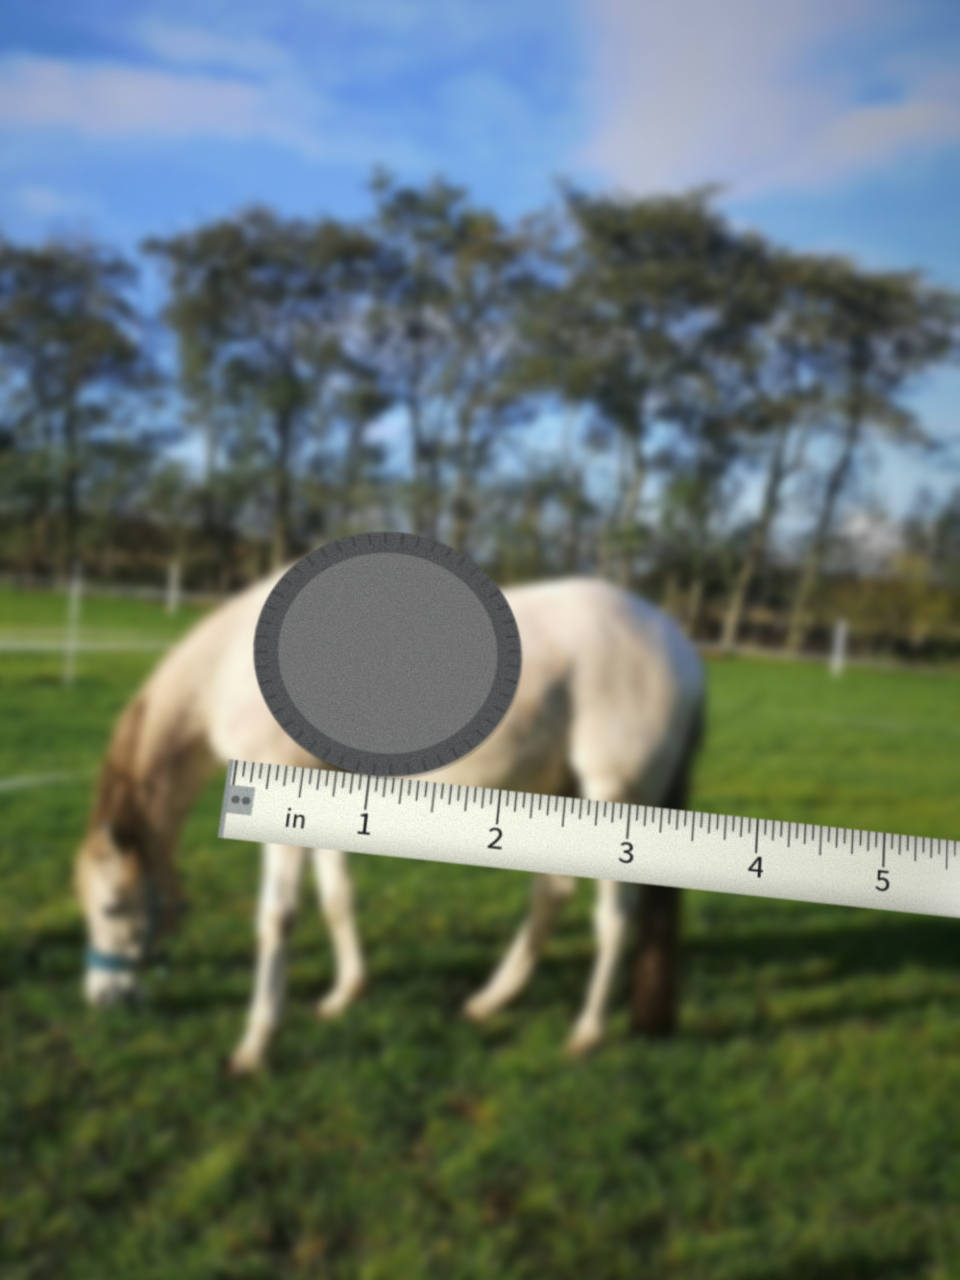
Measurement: 2.0625 in
